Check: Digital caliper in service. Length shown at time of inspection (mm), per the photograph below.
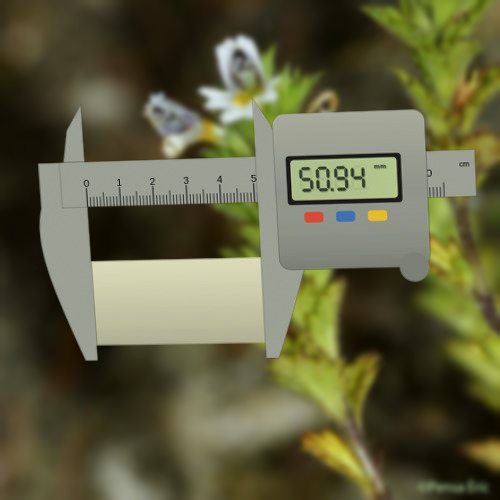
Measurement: 50.94 mm
